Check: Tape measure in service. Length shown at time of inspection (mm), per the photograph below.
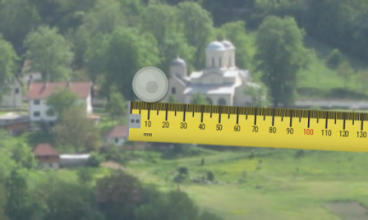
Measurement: 20 mm
